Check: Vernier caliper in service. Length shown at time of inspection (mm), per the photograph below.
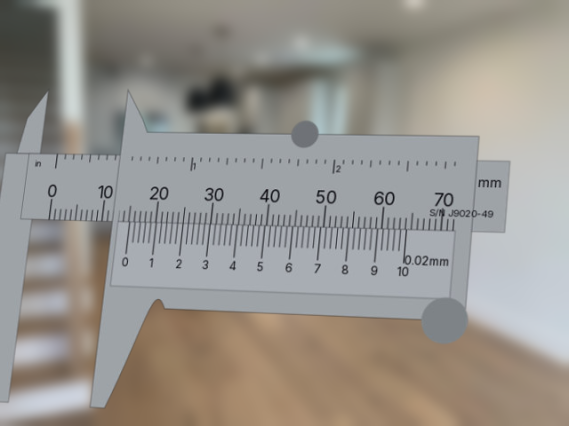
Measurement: 15.2 mm
